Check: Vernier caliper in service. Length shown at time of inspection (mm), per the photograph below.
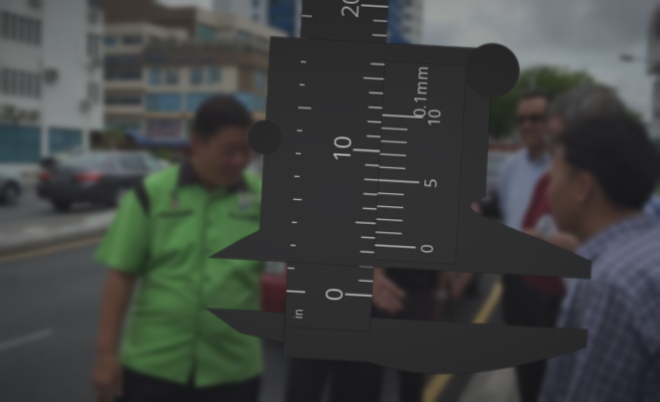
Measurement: 3.5 mm
